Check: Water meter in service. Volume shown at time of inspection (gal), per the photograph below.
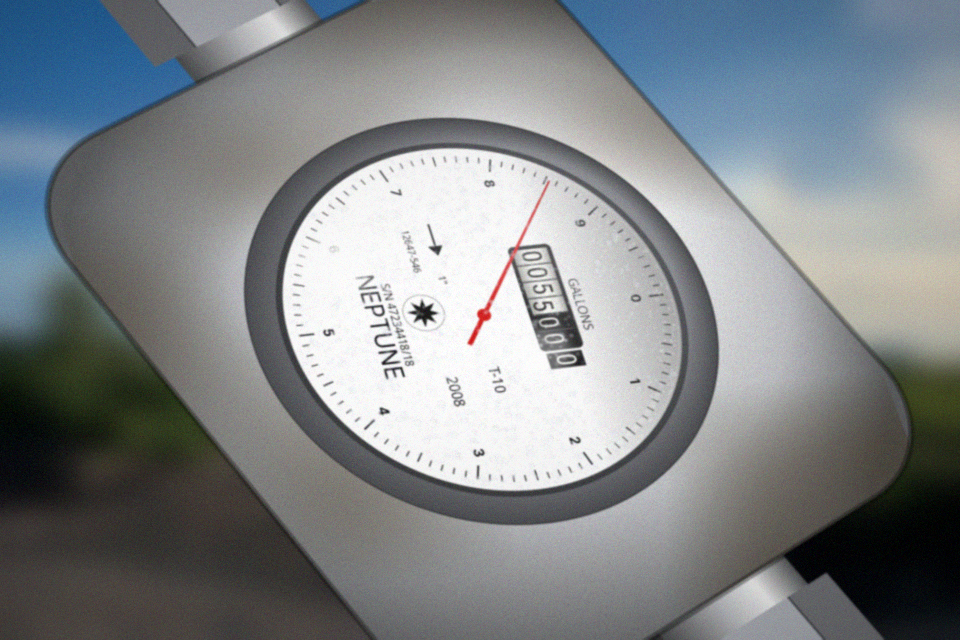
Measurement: 54998.5 gal
